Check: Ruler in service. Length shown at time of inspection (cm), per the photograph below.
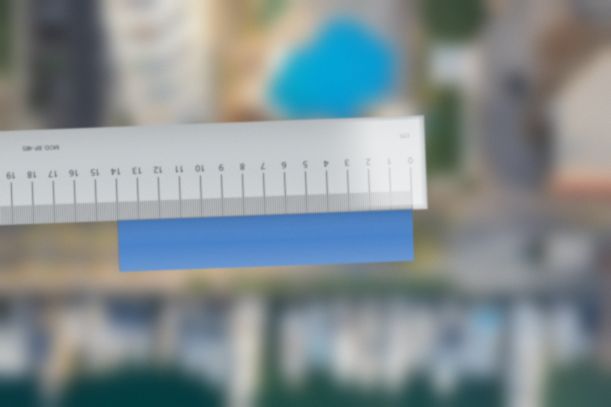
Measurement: 14 cm
